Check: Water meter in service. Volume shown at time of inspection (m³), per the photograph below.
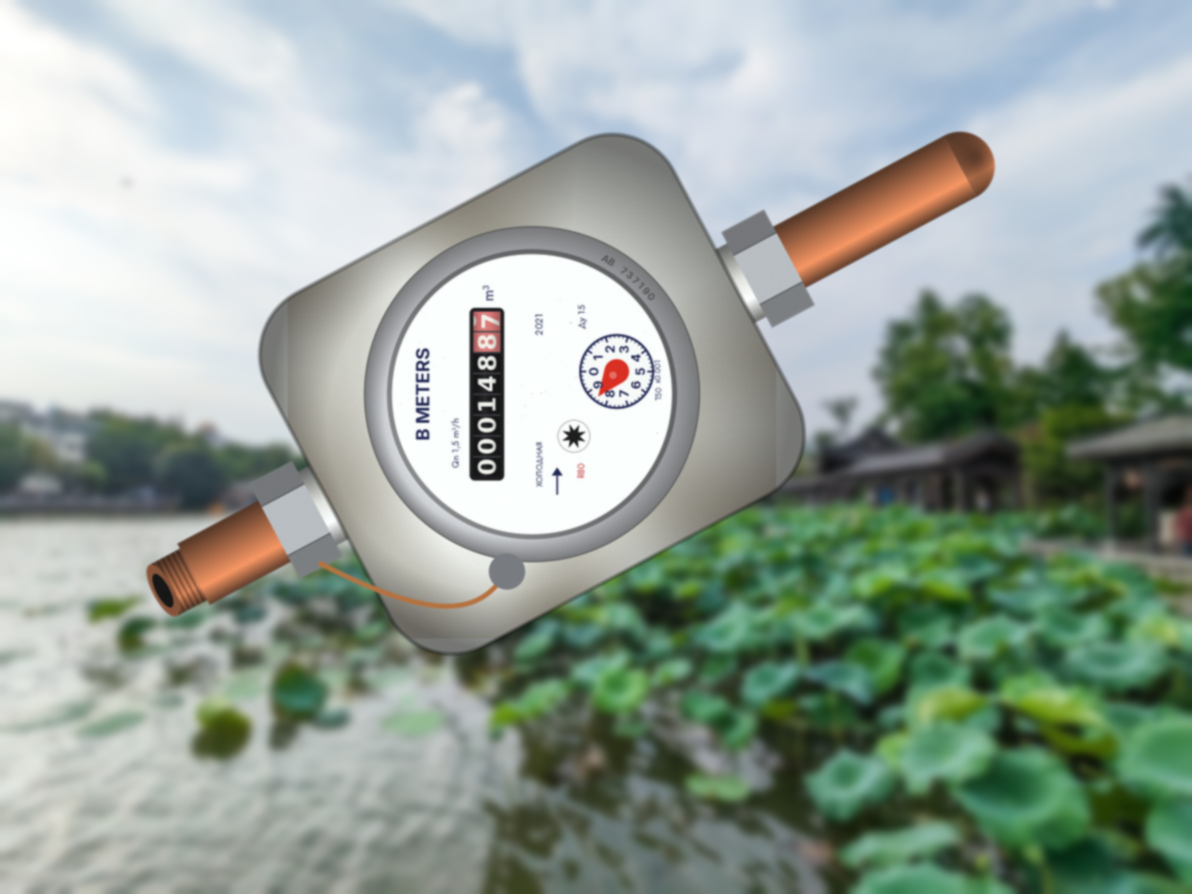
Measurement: 148.868 m³
